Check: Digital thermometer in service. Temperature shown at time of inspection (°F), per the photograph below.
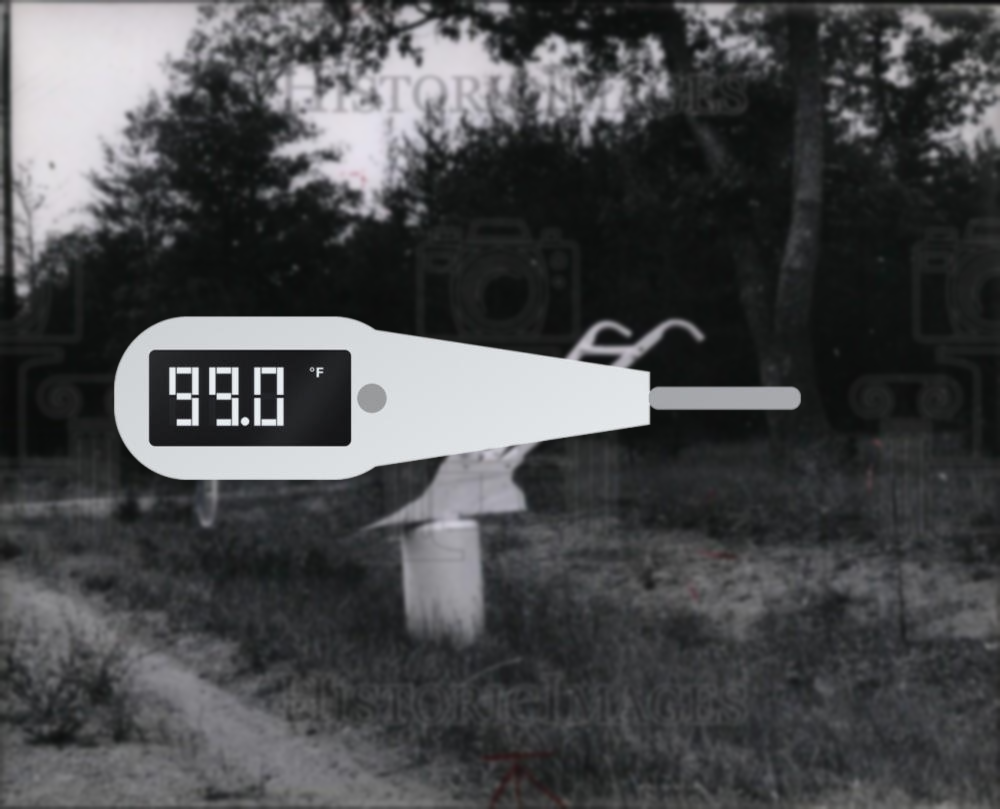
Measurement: 99.0 °F
